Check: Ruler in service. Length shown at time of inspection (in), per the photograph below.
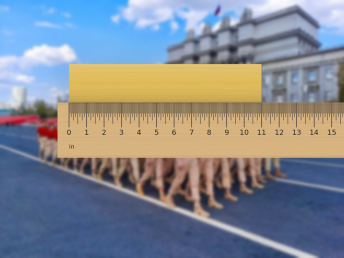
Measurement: 11 in
